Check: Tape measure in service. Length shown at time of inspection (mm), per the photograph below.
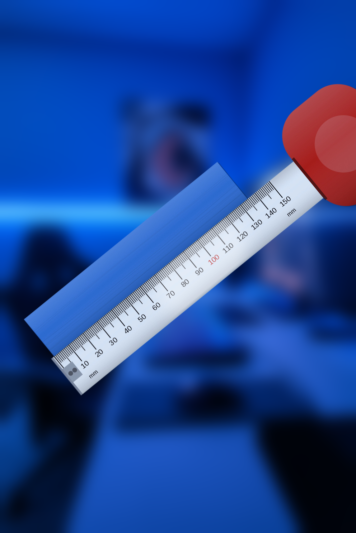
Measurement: 135 mm
